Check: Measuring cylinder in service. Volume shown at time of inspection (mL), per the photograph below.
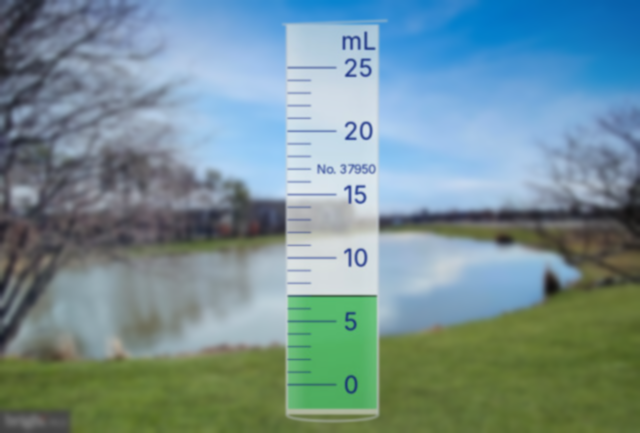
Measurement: 7 mL
